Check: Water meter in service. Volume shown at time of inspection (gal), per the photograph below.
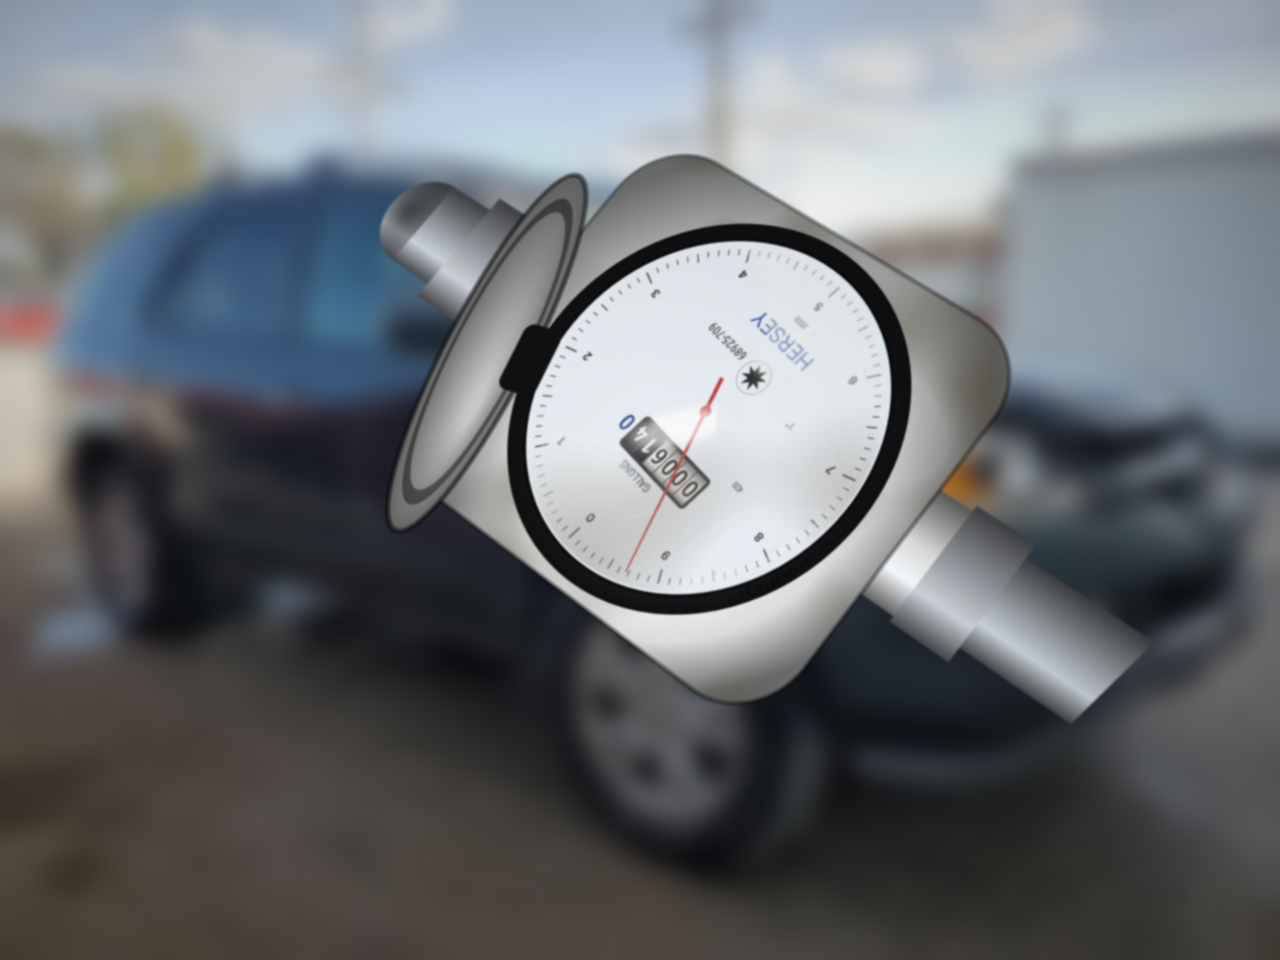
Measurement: 6139.3 gal
